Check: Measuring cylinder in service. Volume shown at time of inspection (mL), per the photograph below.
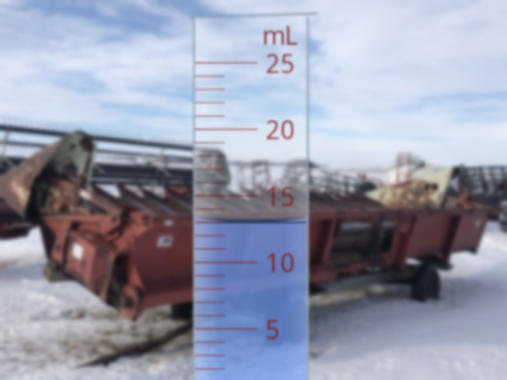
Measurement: 13 mL
